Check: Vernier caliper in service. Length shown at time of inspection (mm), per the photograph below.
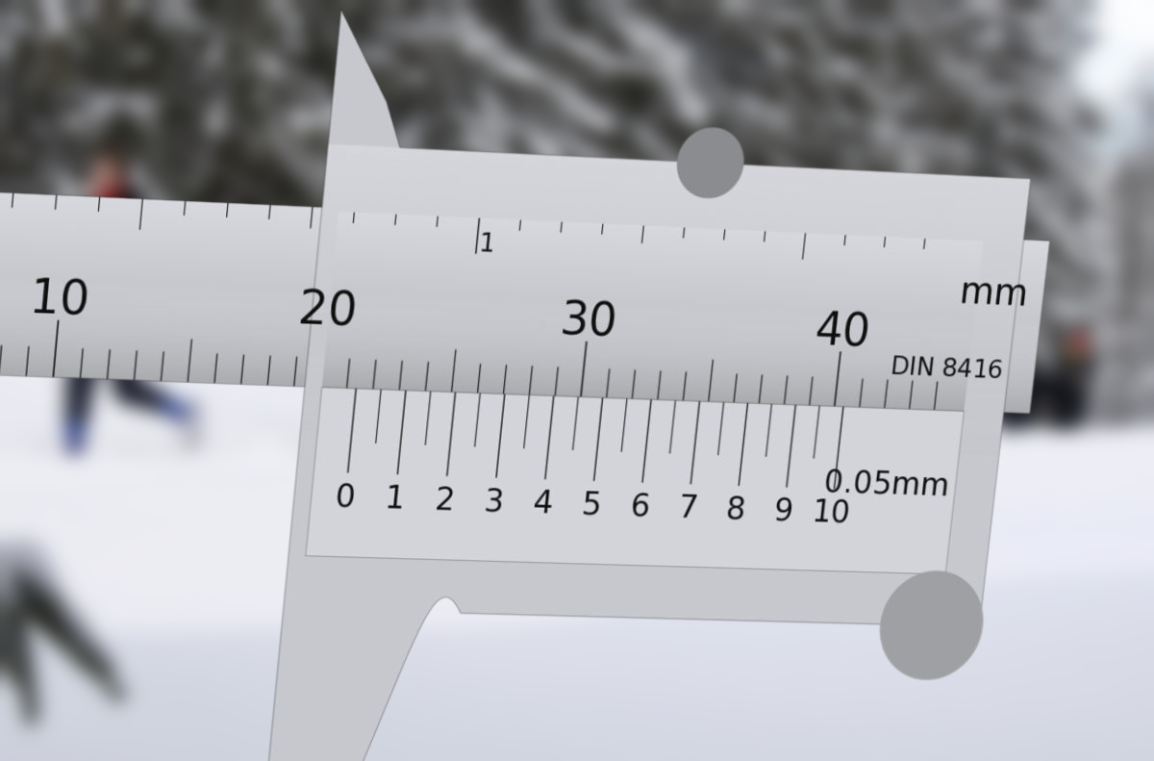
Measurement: 21.35 mm
